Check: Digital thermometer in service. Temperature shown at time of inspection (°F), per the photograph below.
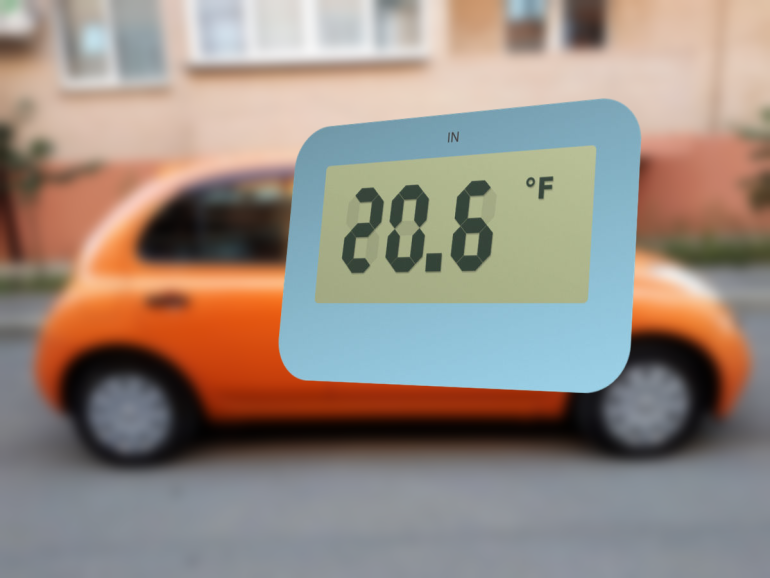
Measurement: 20.6 °F
